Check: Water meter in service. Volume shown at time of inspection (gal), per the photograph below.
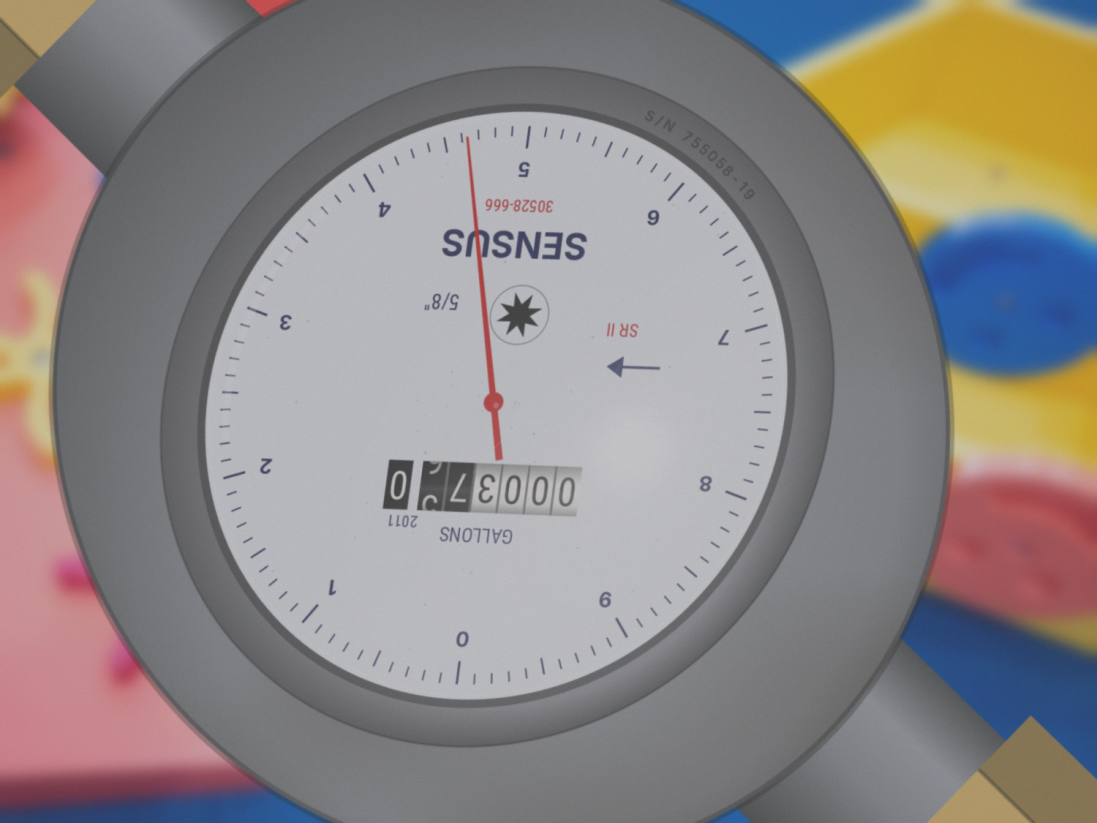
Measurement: 3754.6 gal
